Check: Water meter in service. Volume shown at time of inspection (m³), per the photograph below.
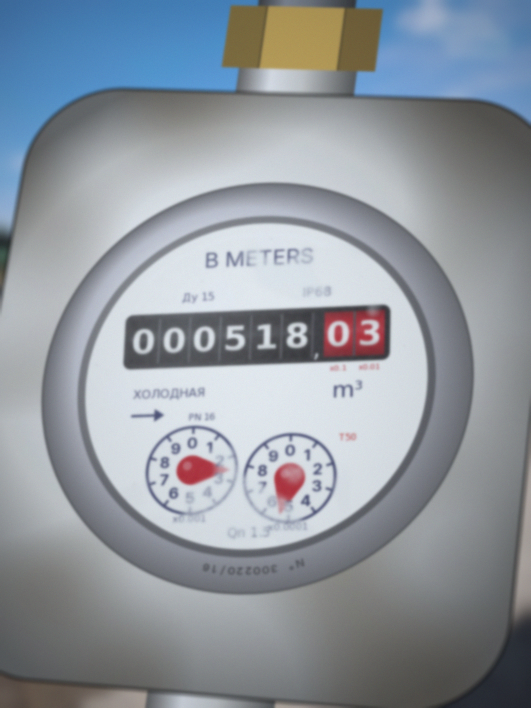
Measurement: 518.0325 m³
